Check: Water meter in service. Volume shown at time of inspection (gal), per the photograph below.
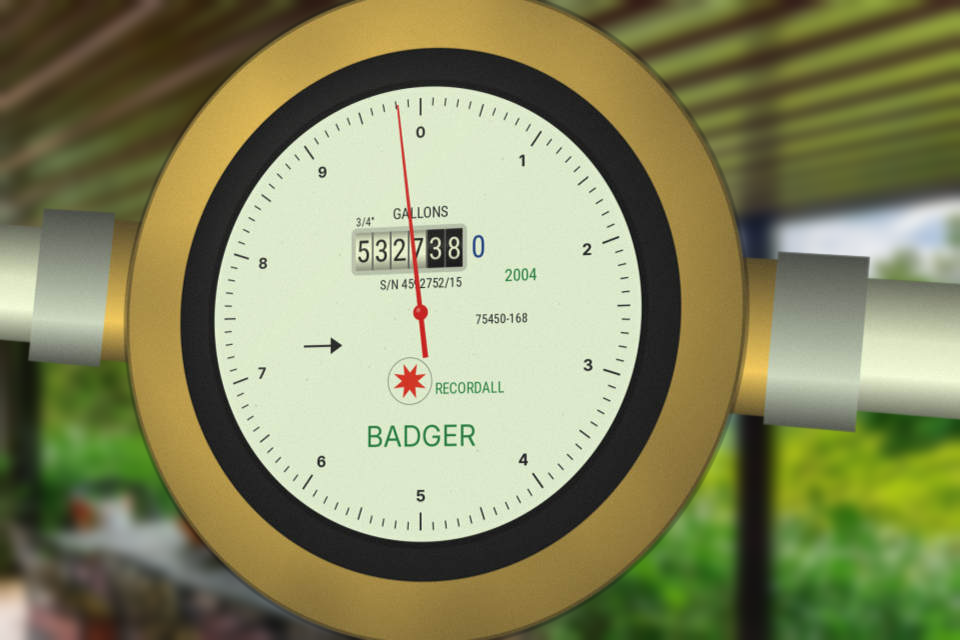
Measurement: 5327379.8 gal
